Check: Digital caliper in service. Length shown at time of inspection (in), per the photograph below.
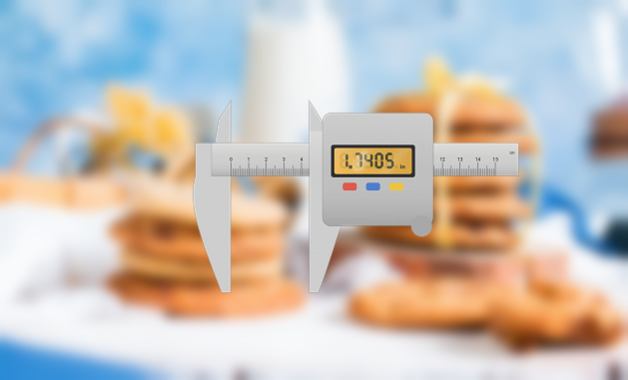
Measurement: 1.7405 in
